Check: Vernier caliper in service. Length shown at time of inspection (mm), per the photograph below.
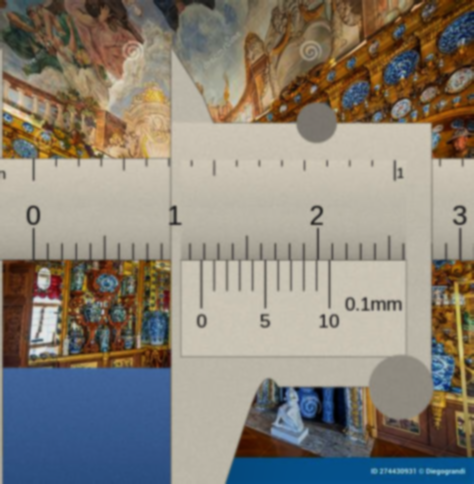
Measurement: 11.8 mm
